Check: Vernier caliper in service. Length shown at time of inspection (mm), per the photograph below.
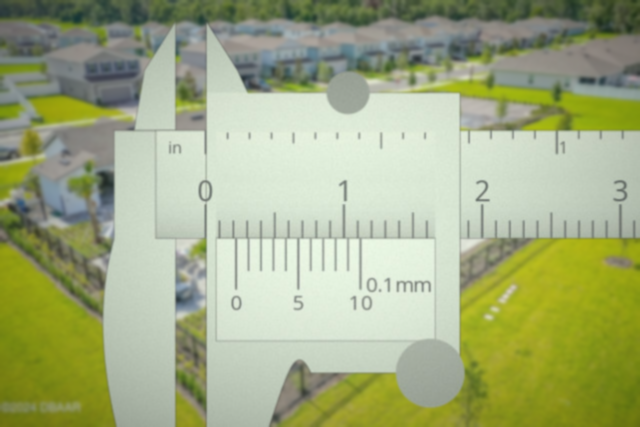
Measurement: 2.2 mm
